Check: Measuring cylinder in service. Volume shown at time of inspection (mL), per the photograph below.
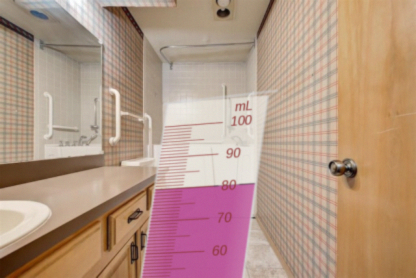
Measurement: 80 mL
